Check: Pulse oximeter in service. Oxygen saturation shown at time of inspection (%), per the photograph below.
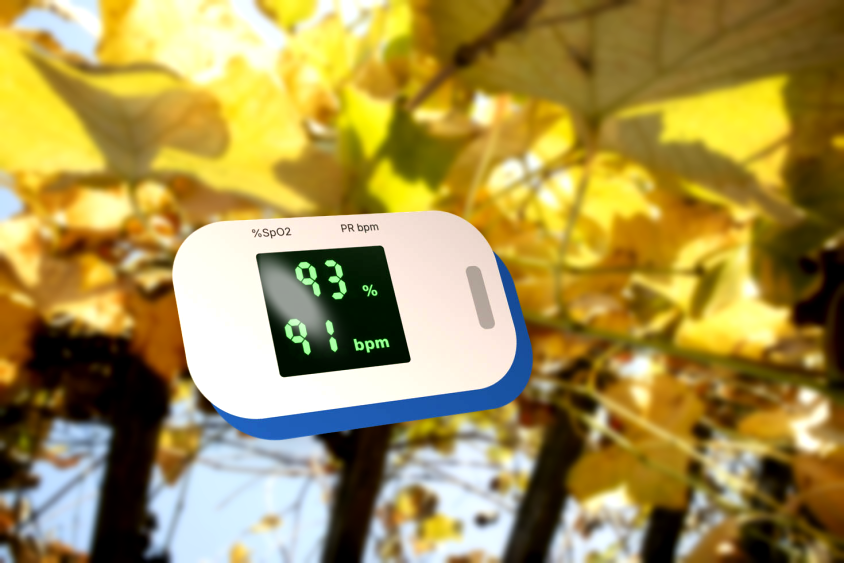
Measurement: 93 %
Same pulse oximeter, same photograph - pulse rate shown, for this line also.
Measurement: 91 bpm
